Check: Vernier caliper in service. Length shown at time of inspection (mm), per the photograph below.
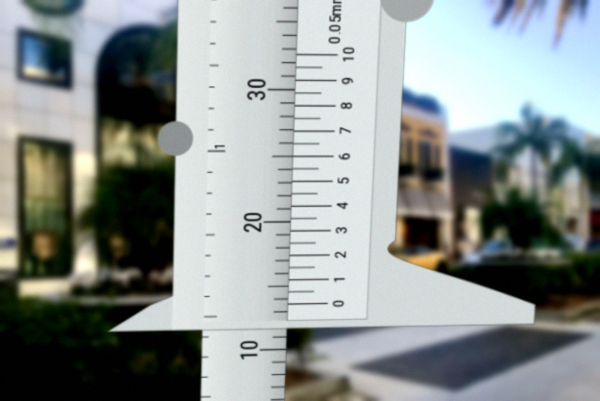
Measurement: 13.6 mm
